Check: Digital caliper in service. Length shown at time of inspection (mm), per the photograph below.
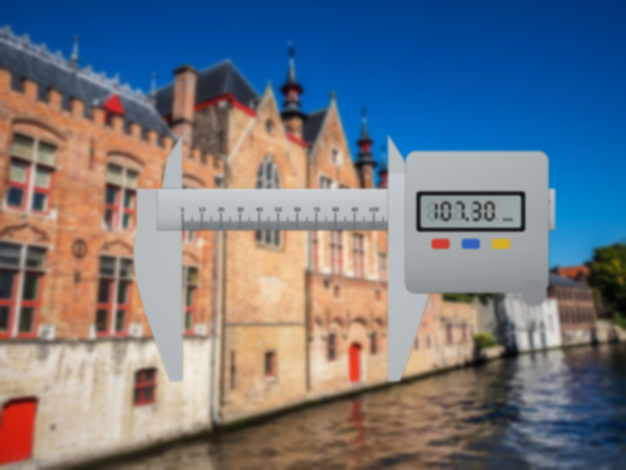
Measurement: 107.30 mm
